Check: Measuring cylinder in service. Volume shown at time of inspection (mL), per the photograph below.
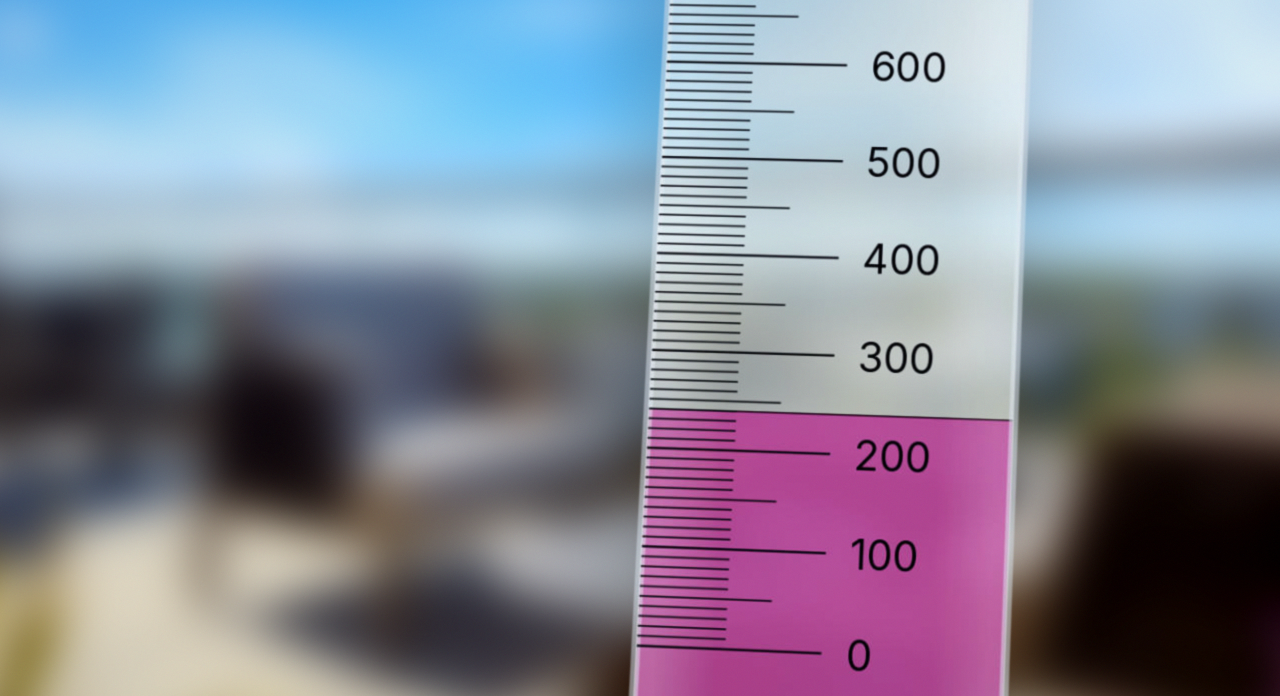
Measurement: 240 mL
